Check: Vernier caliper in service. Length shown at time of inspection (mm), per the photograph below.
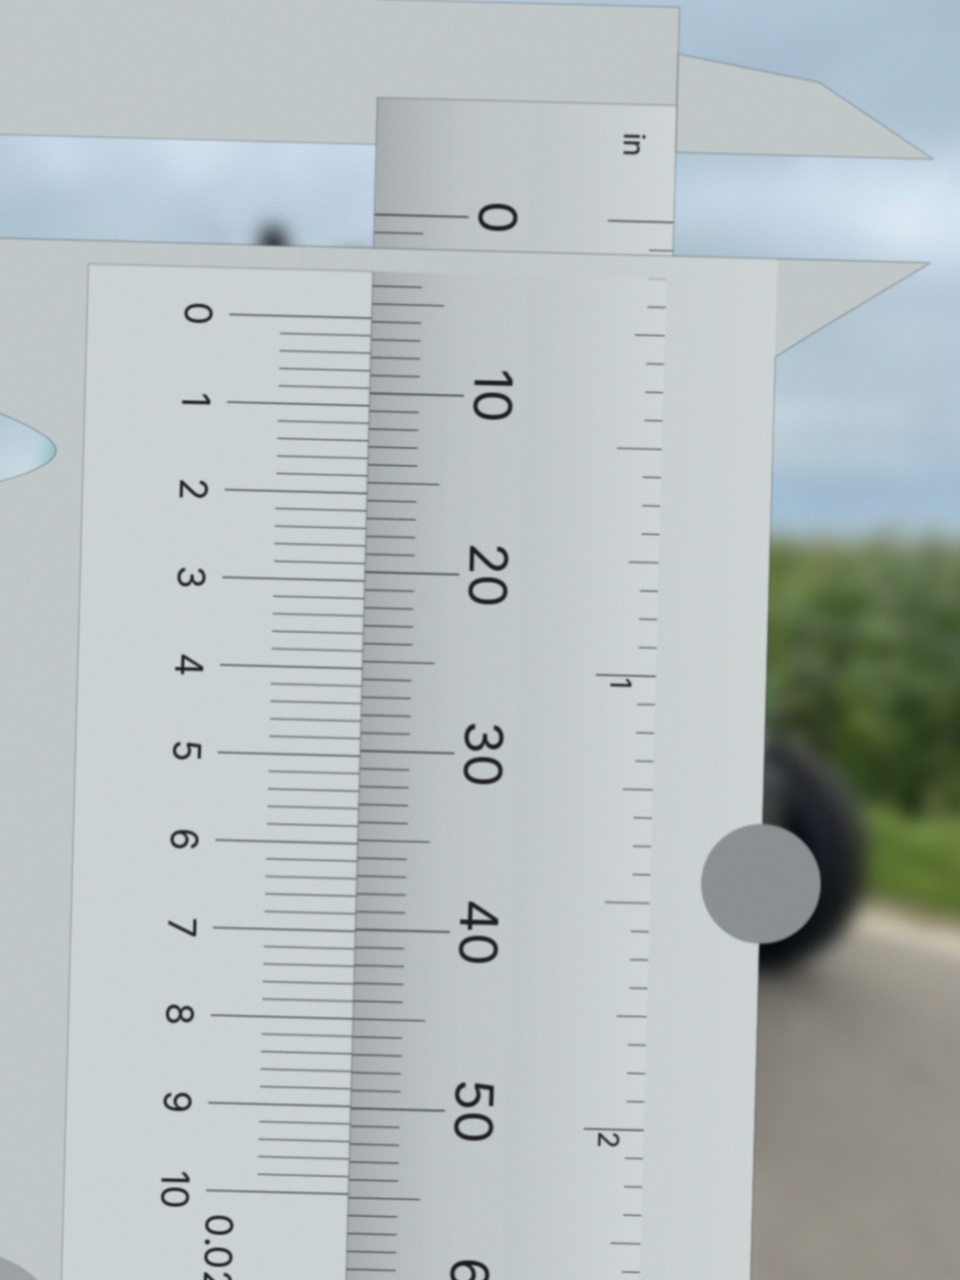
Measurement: 5.8 mm
